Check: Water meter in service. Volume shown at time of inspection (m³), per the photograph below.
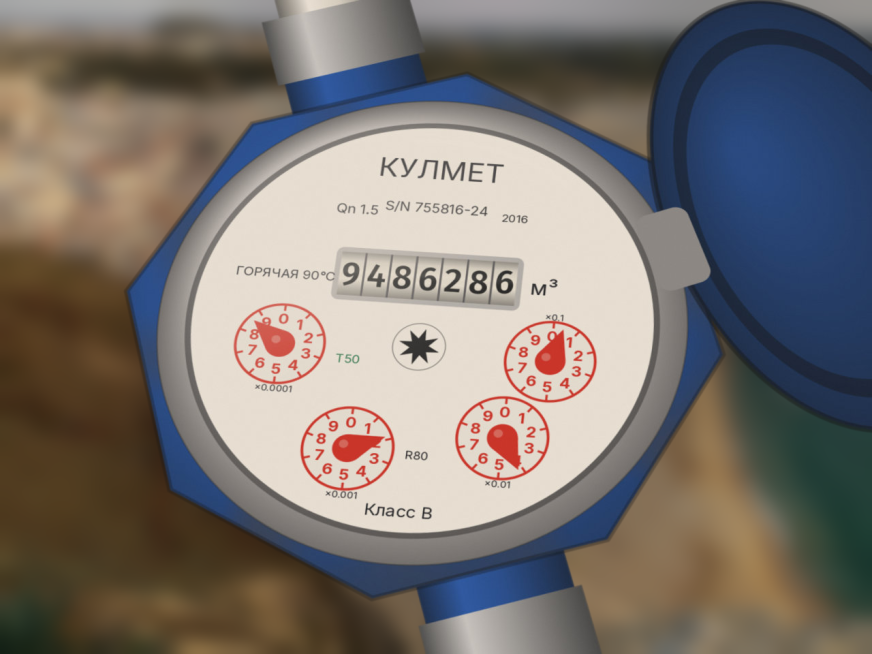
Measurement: 9486286.0418 m³
